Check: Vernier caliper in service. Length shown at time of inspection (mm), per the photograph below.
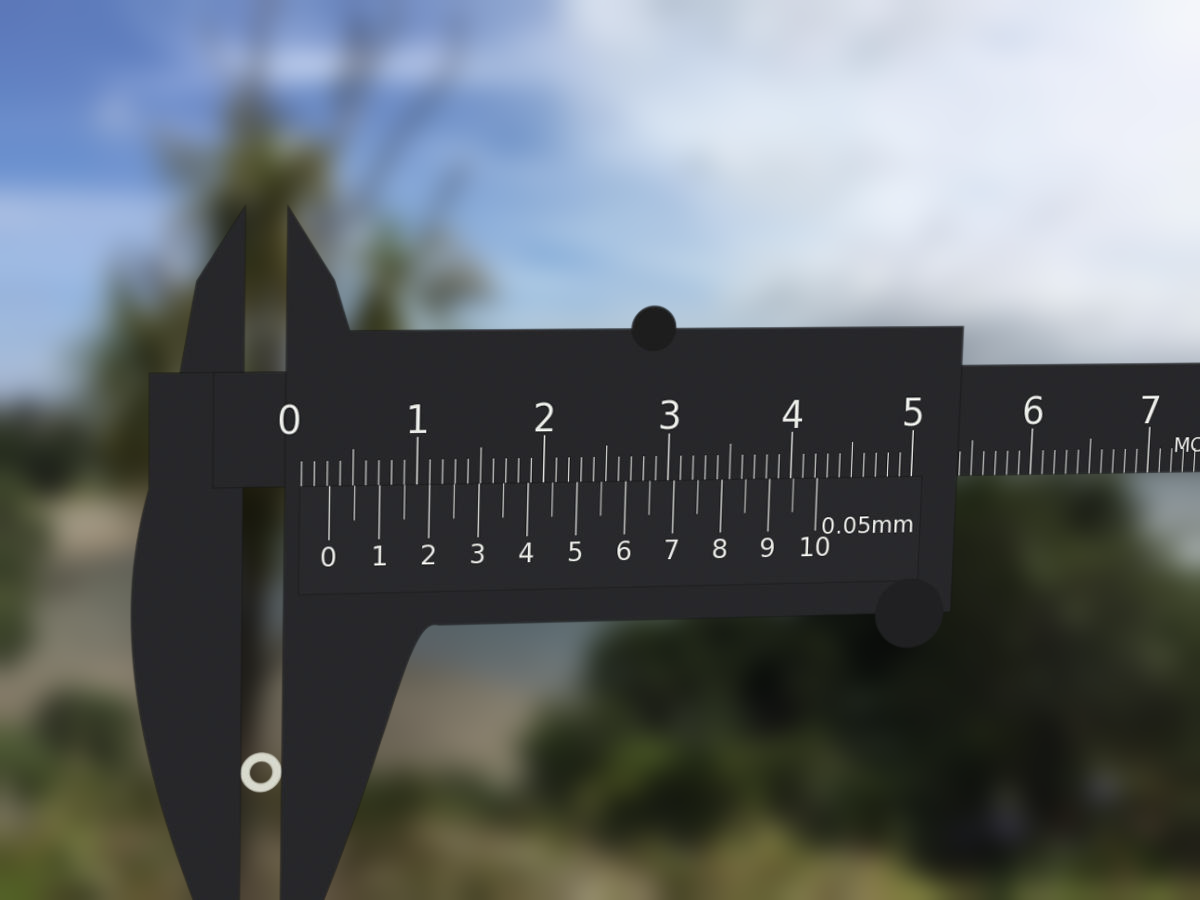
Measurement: 3.2 mm
